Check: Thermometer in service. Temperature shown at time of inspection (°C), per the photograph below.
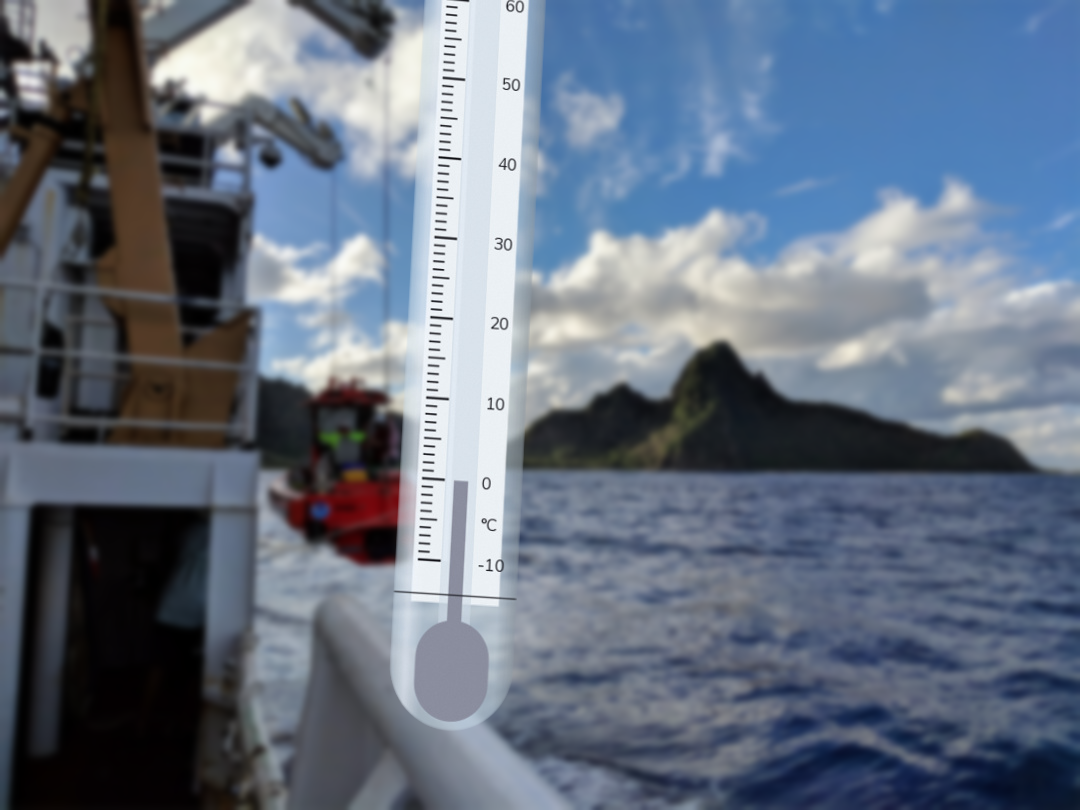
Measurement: 0 °C
